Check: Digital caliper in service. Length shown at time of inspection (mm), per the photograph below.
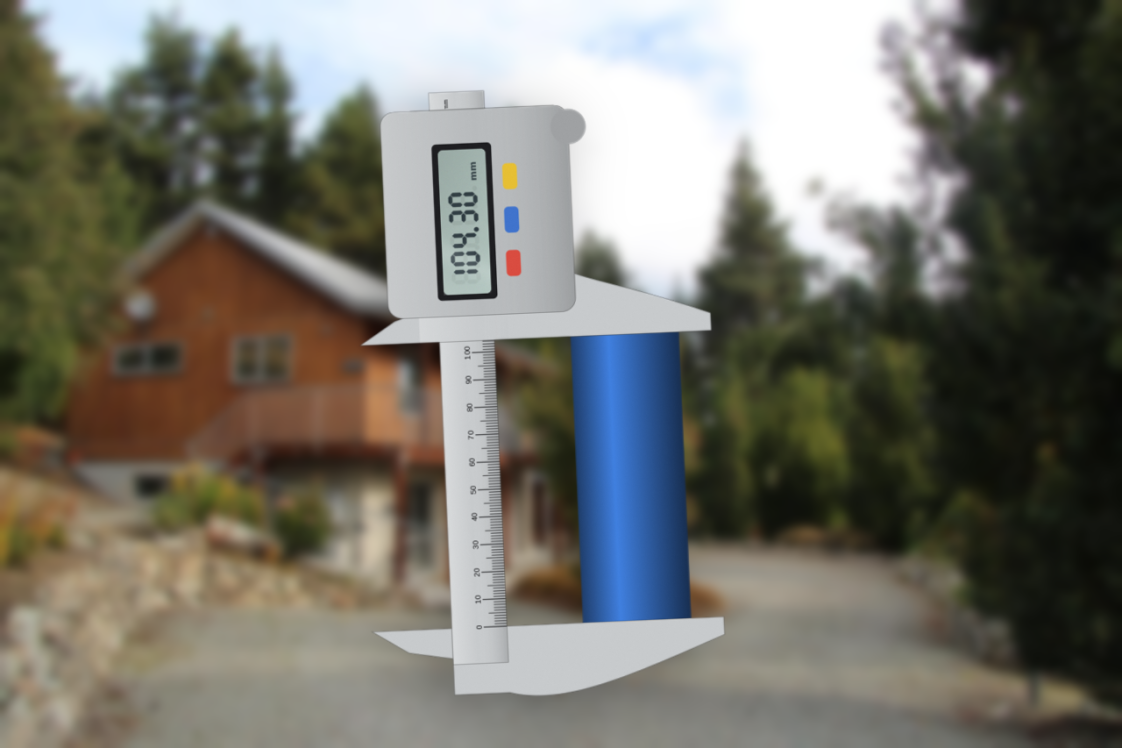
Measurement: 104.30 mm
